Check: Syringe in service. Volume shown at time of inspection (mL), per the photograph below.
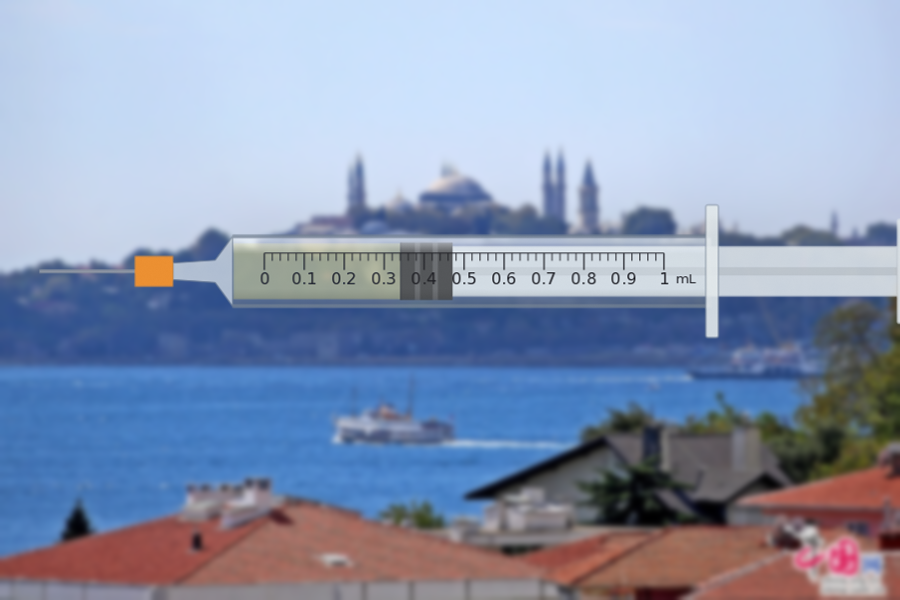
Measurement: 0.34 mL
